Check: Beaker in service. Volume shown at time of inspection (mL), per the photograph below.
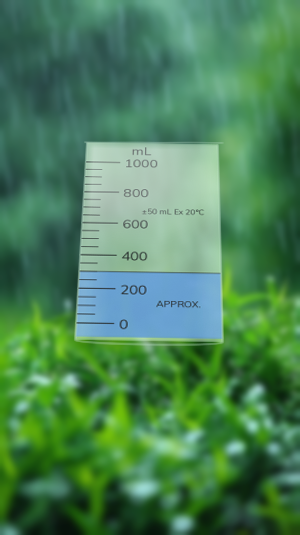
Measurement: 300 mL
